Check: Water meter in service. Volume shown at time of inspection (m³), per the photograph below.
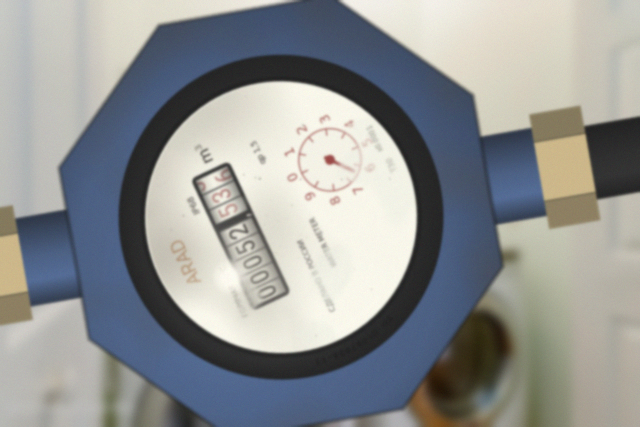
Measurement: 52.5356 m³
